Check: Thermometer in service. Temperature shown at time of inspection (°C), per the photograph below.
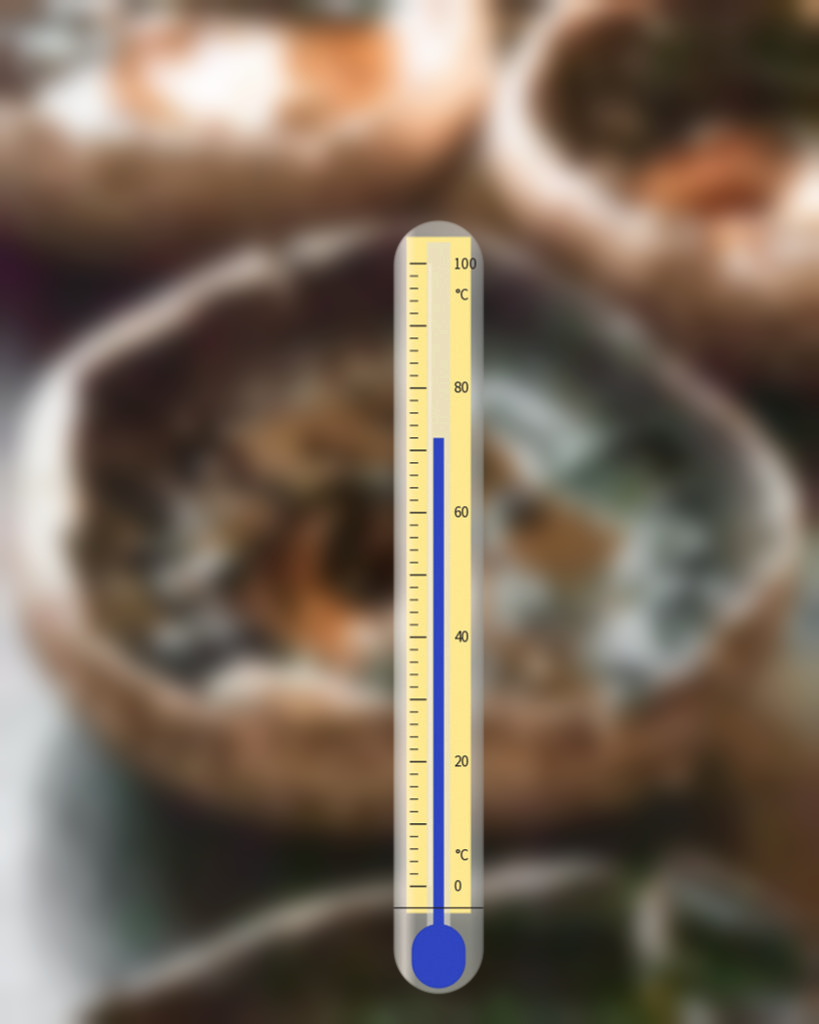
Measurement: 72 °C
